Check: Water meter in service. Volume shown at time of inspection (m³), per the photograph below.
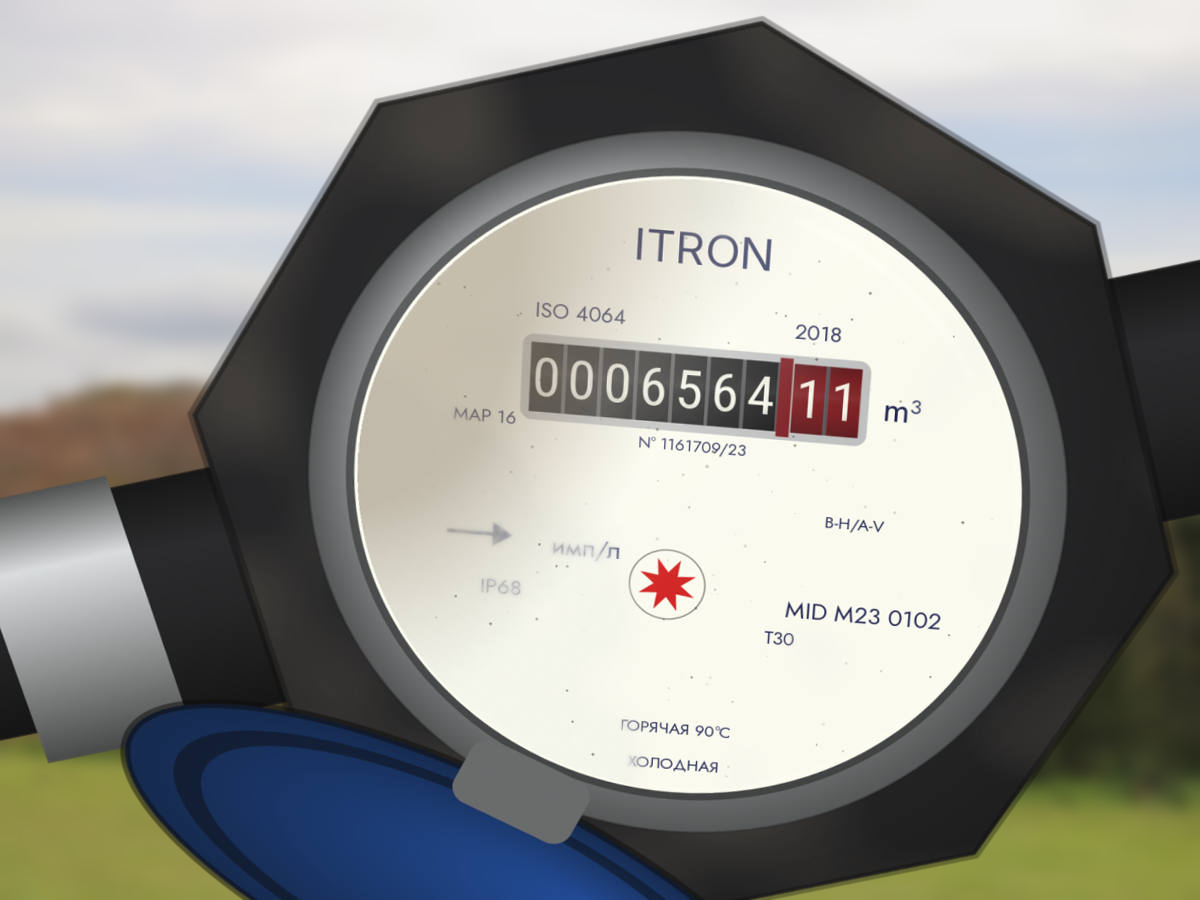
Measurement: 6564.11 m³
